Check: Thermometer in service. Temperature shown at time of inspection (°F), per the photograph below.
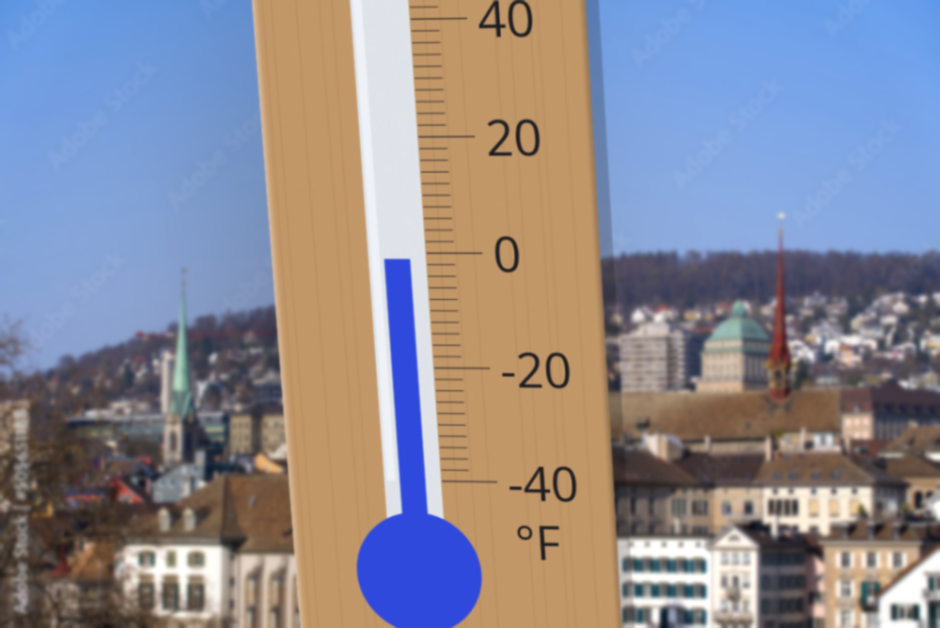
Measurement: -1 °F
